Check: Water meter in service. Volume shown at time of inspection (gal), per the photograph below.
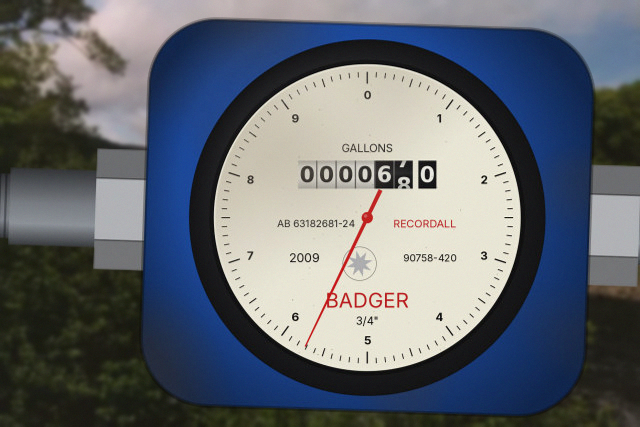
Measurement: 675.7 gal
